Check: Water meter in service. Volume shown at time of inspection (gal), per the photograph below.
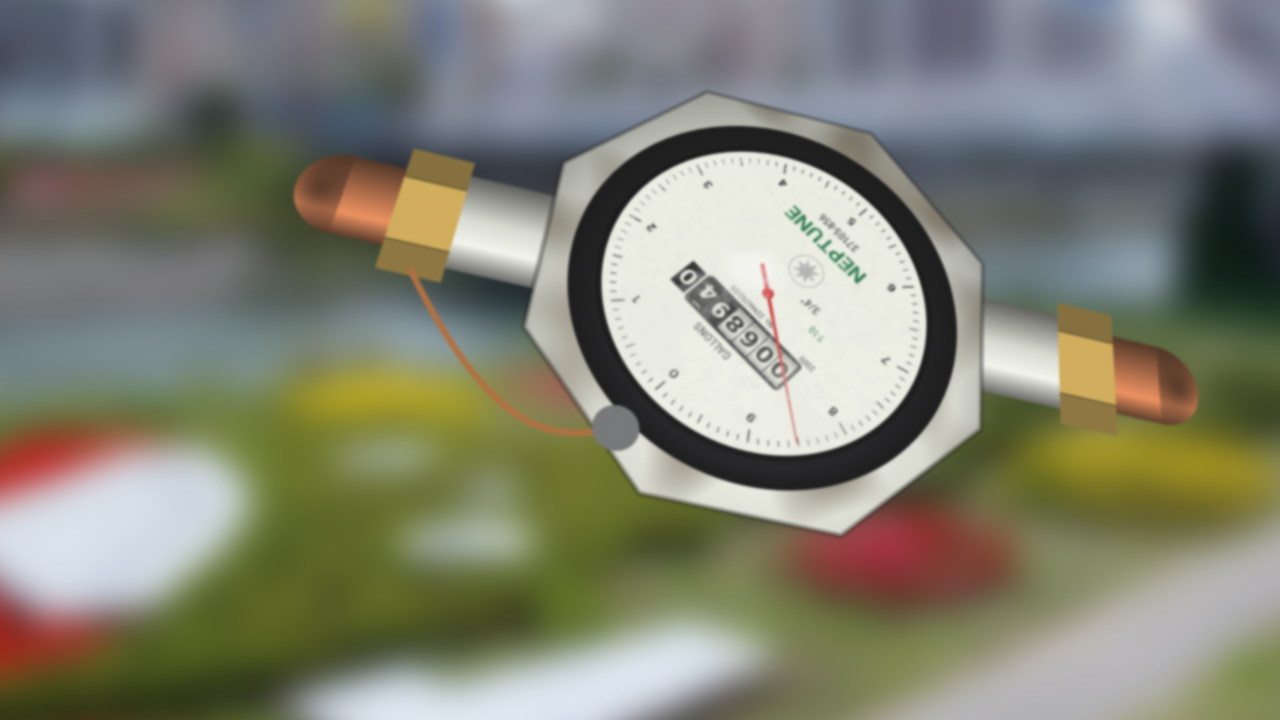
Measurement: 68938.5 gal
